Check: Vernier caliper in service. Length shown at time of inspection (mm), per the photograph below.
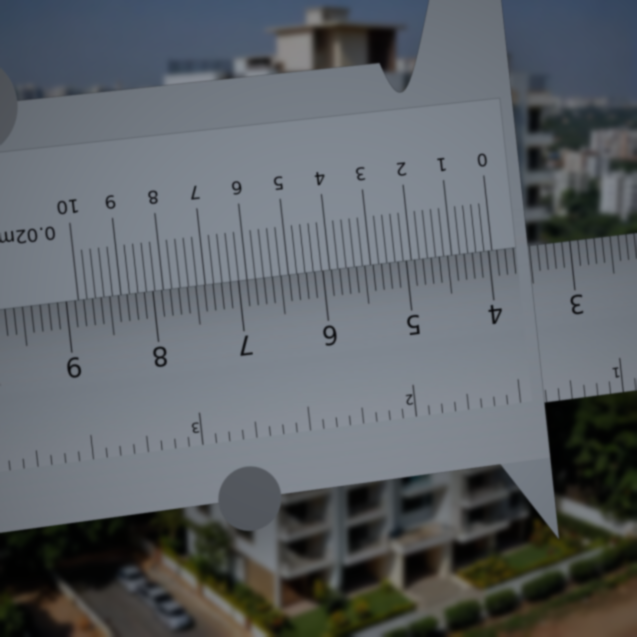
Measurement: 39.6 mm
